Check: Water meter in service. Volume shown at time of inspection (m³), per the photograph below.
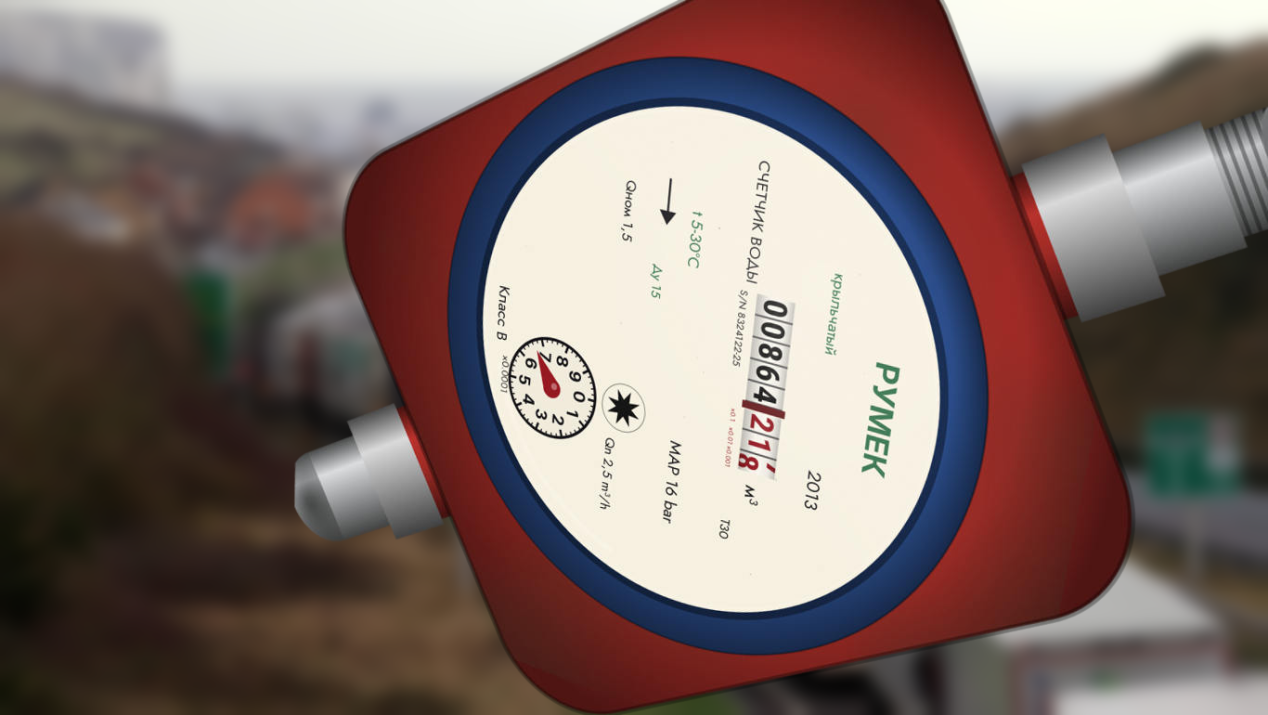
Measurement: 864.2176 m³
